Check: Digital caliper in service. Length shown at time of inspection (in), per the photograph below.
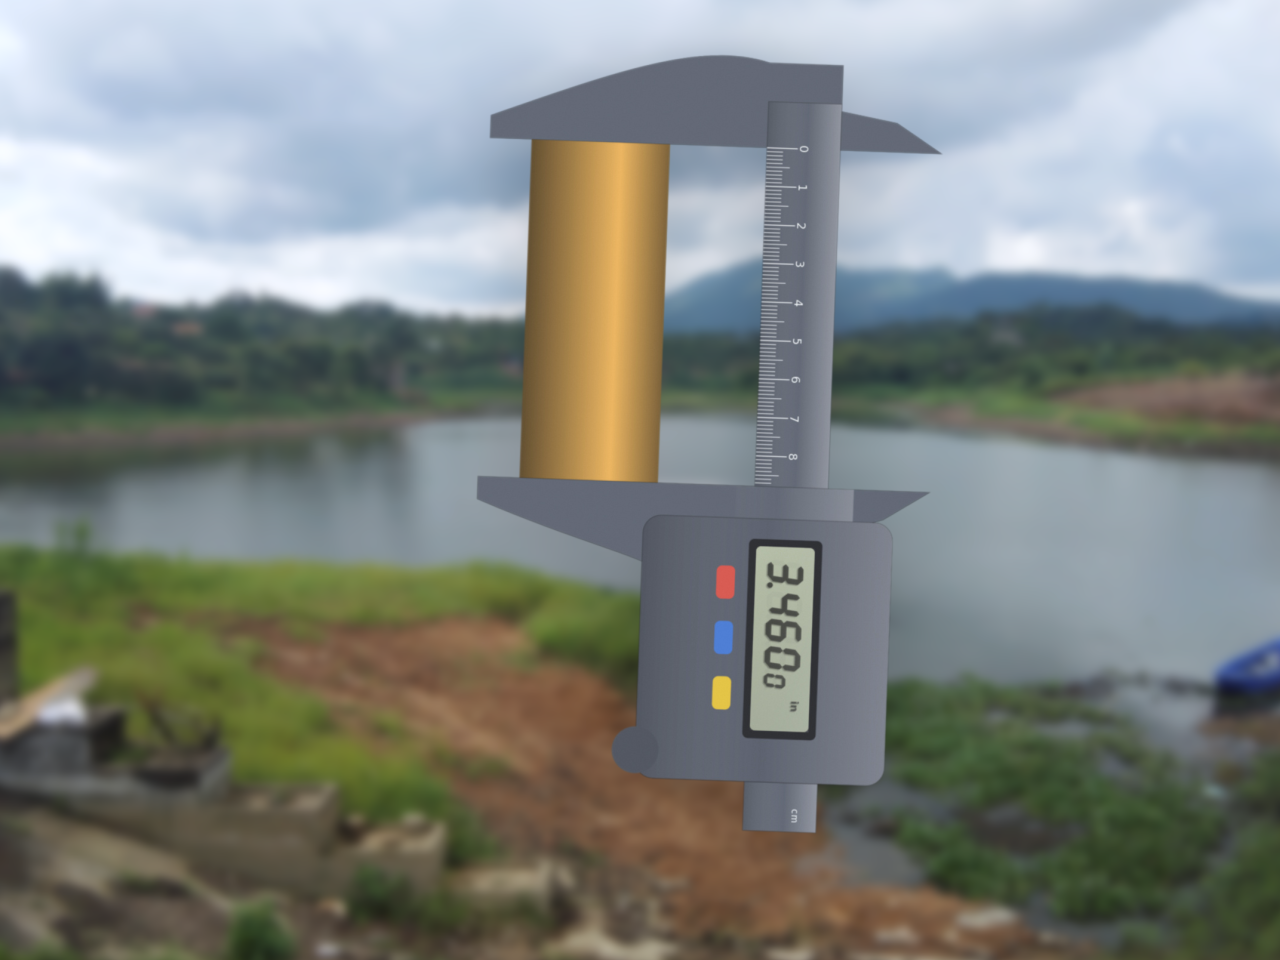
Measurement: 3.4600 in
